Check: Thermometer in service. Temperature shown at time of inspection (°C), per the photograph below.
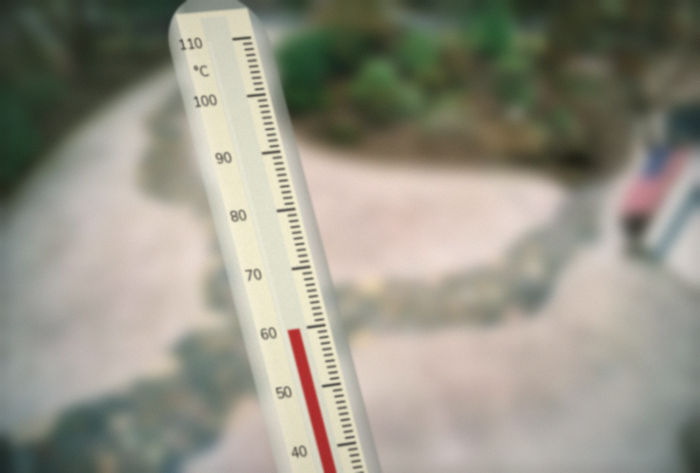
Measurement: 60 °C
